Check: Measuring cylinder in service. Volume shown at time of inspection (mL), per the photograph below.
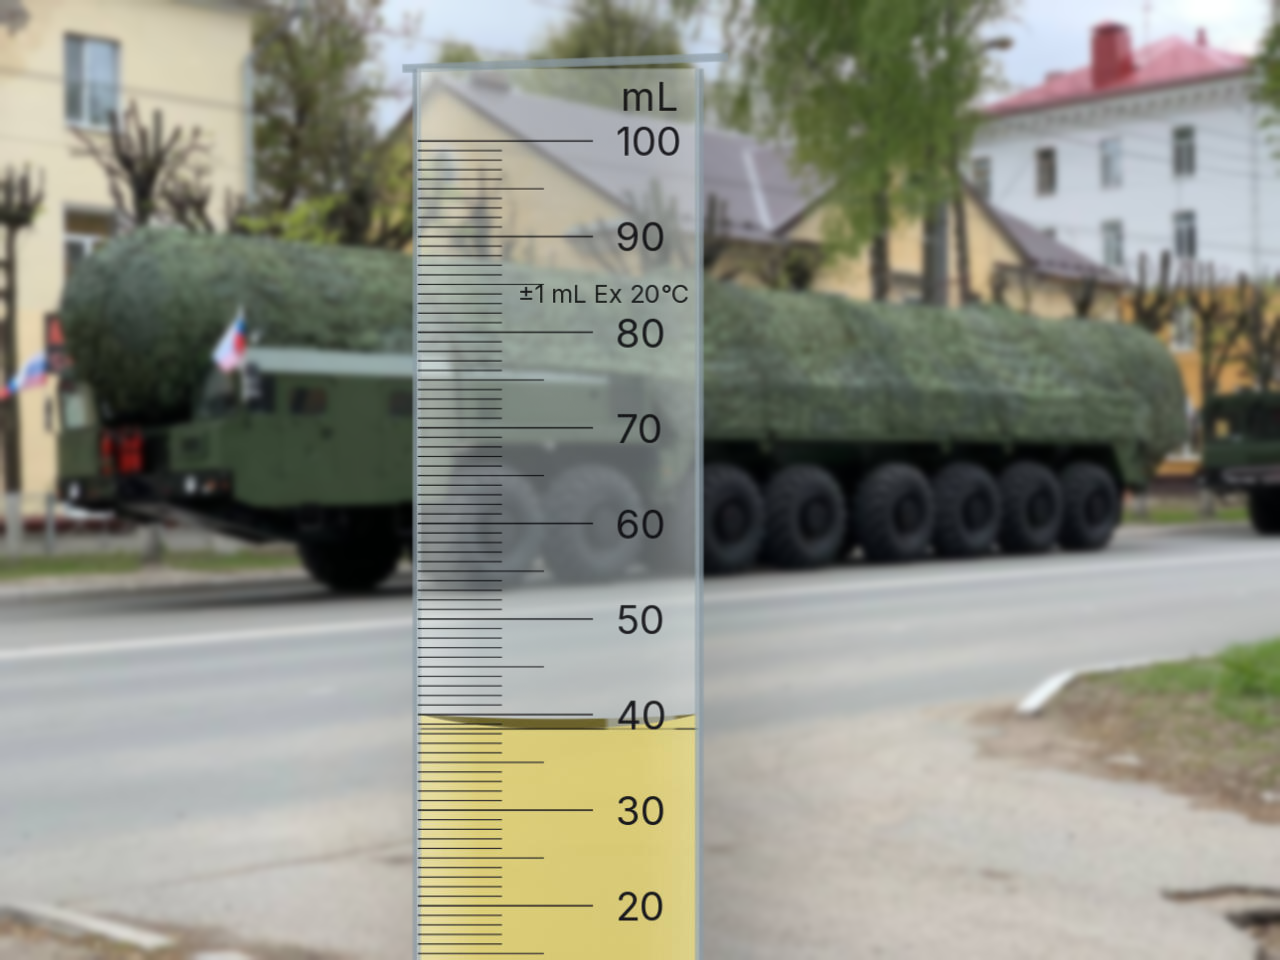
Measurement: 38.5 mL
